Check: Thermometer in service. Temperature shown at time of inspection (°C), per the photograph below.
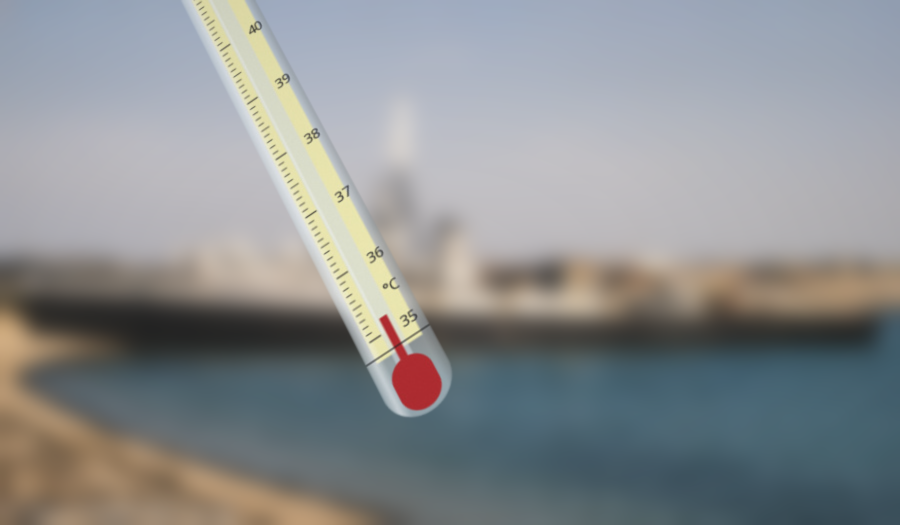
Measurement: 35.2 °C
